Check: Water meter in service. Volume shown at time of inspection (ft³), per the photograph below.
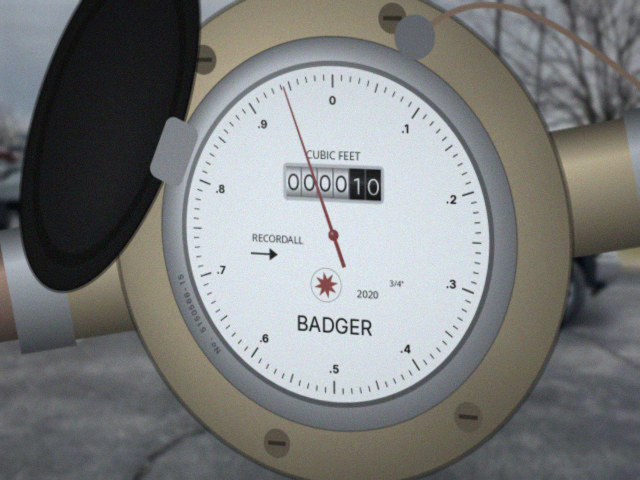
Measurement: 9.94 ft³
